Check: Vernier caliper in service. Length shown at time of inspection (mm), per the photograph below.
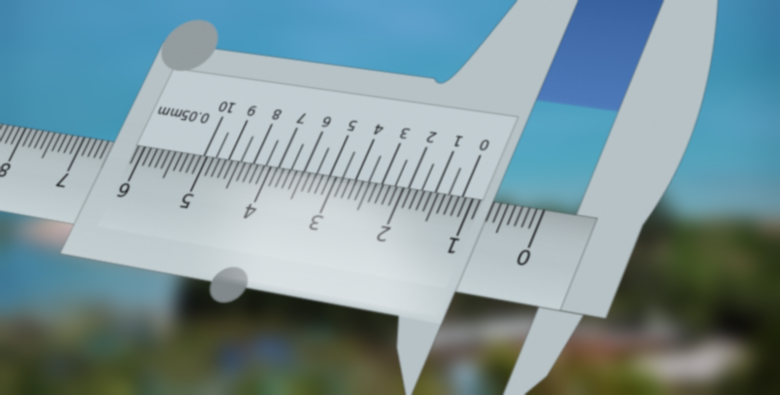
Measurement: 11.5 mm
